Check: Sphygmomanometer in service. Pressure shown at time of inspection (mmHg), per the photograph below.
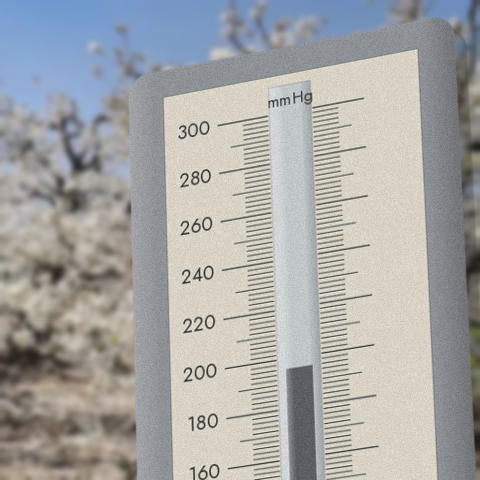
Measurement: 196 mmHg
